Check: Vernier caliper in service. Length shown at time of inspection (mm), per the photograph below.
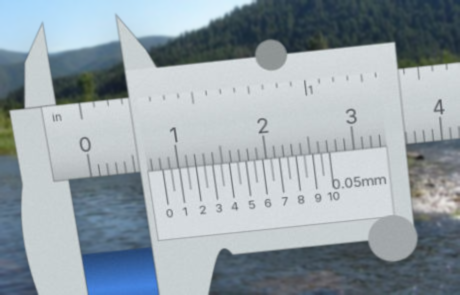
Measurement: 8.2 mm
